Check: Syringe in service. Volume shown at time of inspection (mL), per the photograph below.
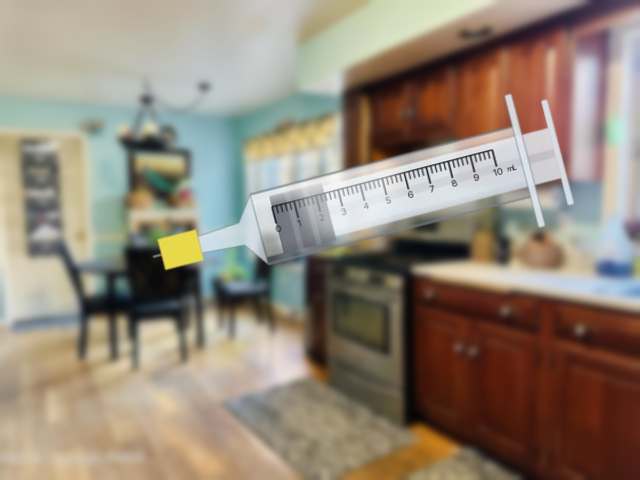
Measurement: 0 mL
